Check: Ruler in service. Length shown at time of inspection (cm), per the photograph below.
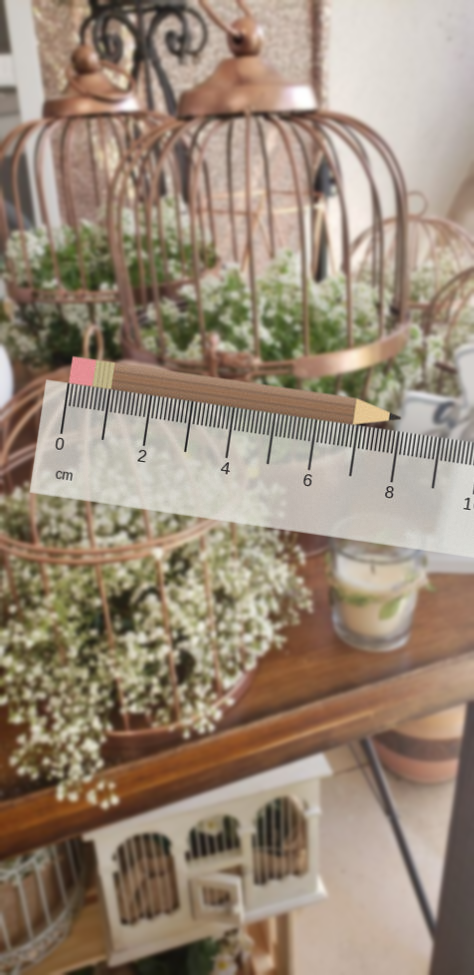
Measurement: 8 cm
